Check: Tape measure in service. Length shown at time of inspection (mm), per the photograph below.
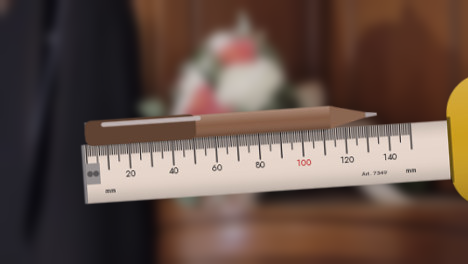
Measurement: 135 mm
